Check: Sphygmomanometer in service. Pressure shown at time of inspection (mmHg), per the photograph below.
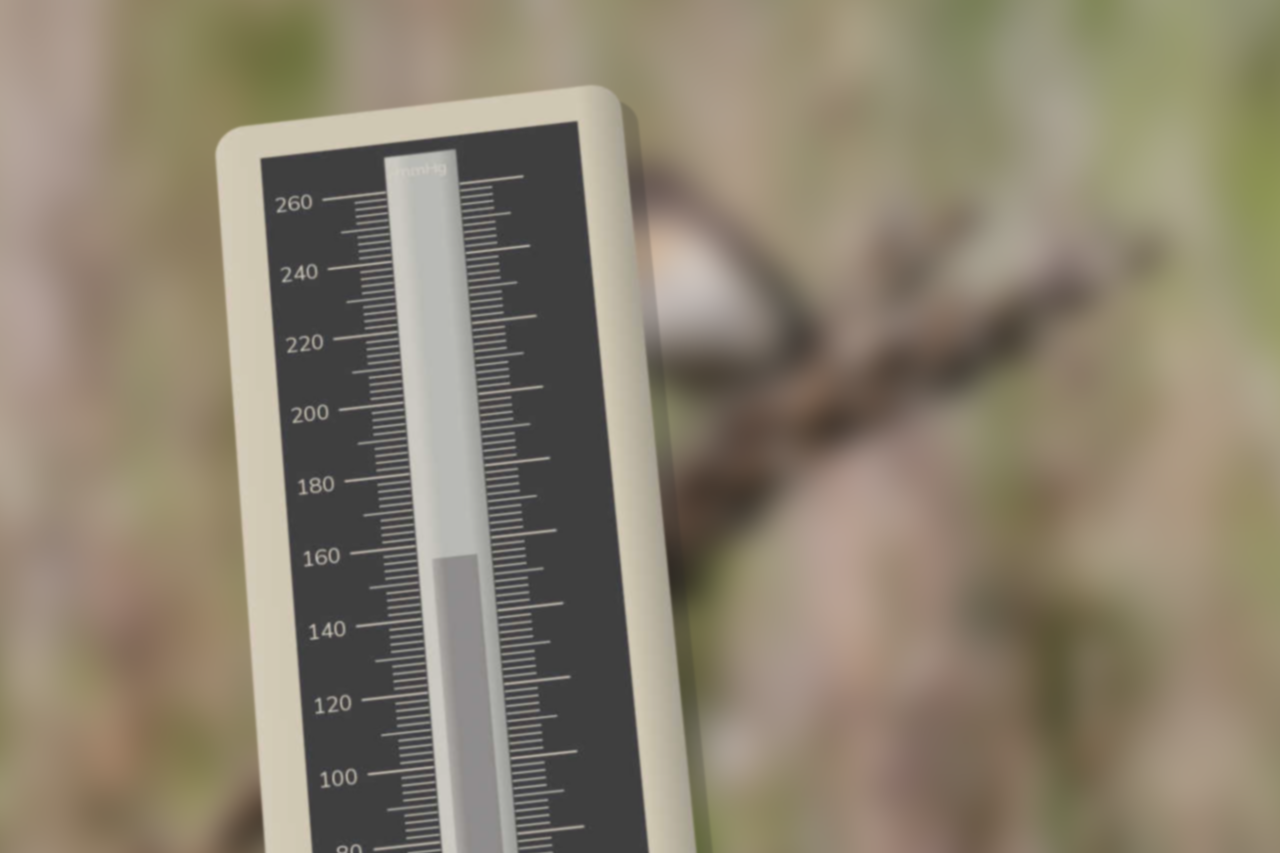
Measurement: 156 mmHg
